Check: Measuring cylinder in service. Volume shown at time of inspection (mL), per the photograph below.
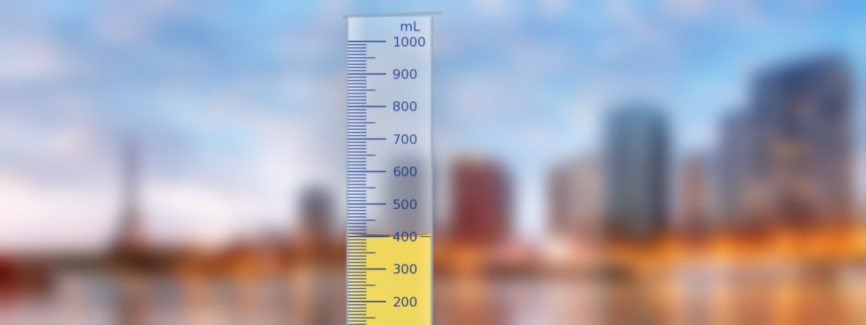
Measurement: 400 mL
